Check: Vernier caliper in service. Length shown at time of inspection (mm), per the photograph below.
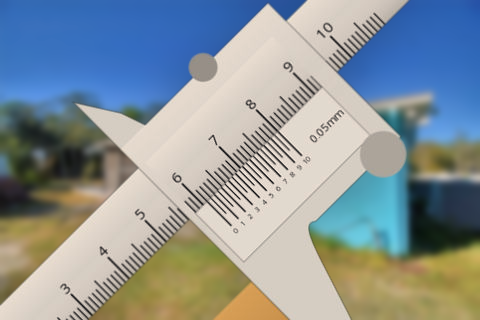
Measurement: 61.0 mm
